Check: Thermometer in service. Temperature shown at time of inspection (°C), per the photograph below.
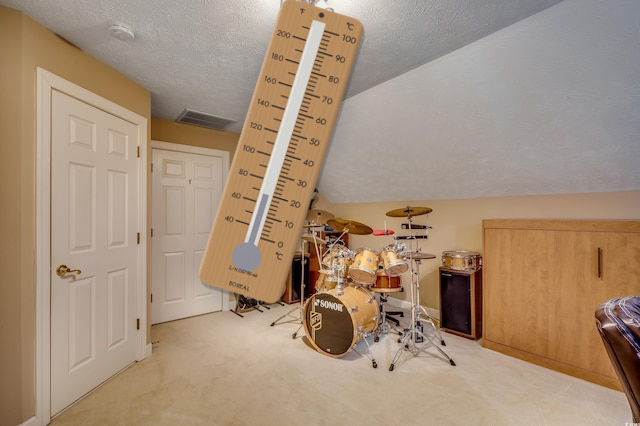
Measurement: 20 °C
